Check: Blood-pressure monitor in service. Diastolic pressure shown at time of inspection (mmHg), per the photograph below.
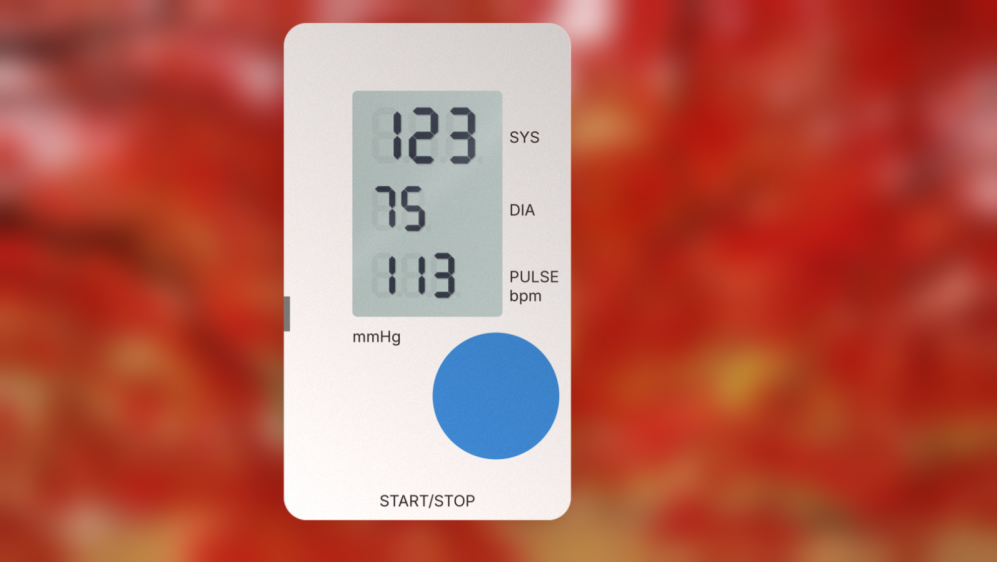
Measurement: 75 mmHg
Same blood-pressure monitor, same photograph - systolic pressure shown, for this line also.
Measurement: 123 mmHg
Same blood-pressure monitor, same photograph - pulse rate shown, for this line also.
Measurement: 113 bpm
